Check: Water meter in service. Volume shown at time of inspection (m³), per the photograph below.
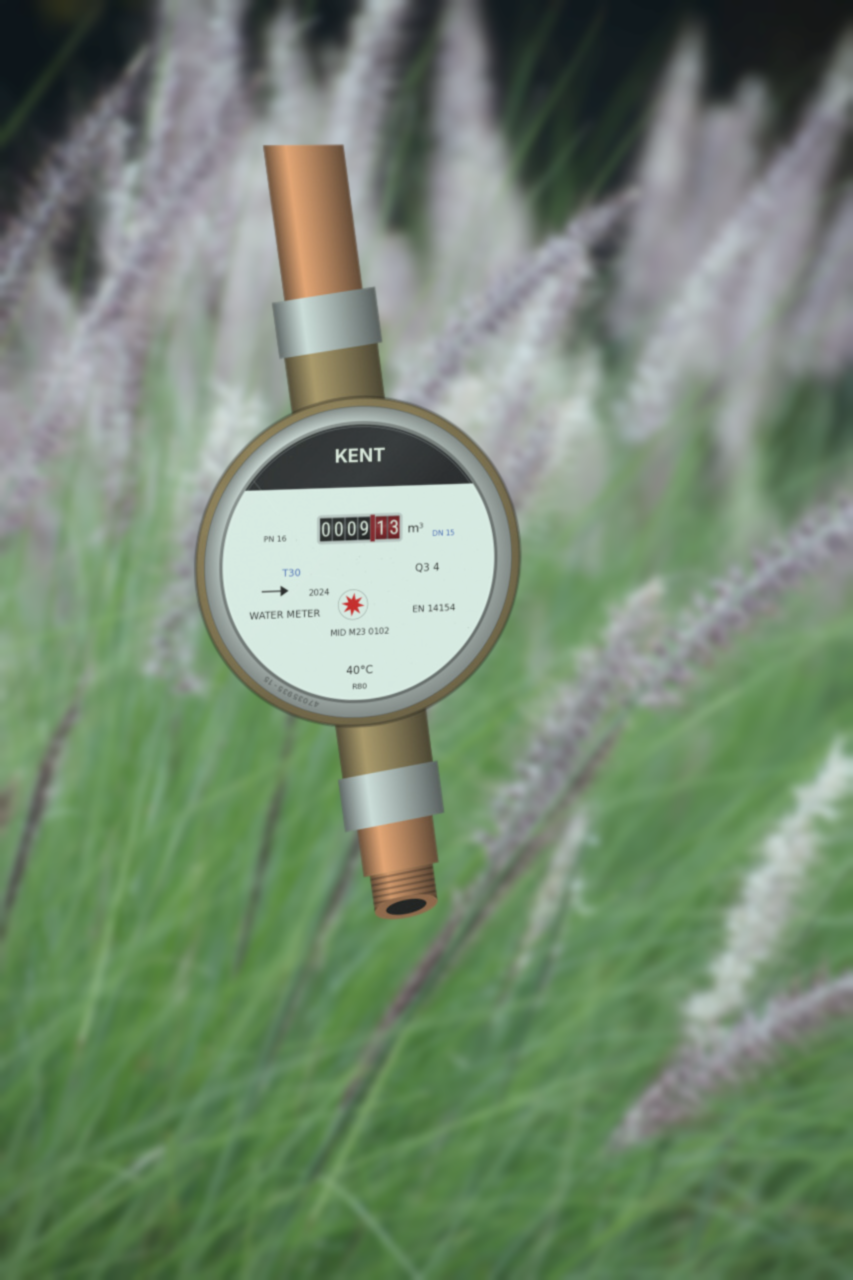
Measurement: 9.13 m³
